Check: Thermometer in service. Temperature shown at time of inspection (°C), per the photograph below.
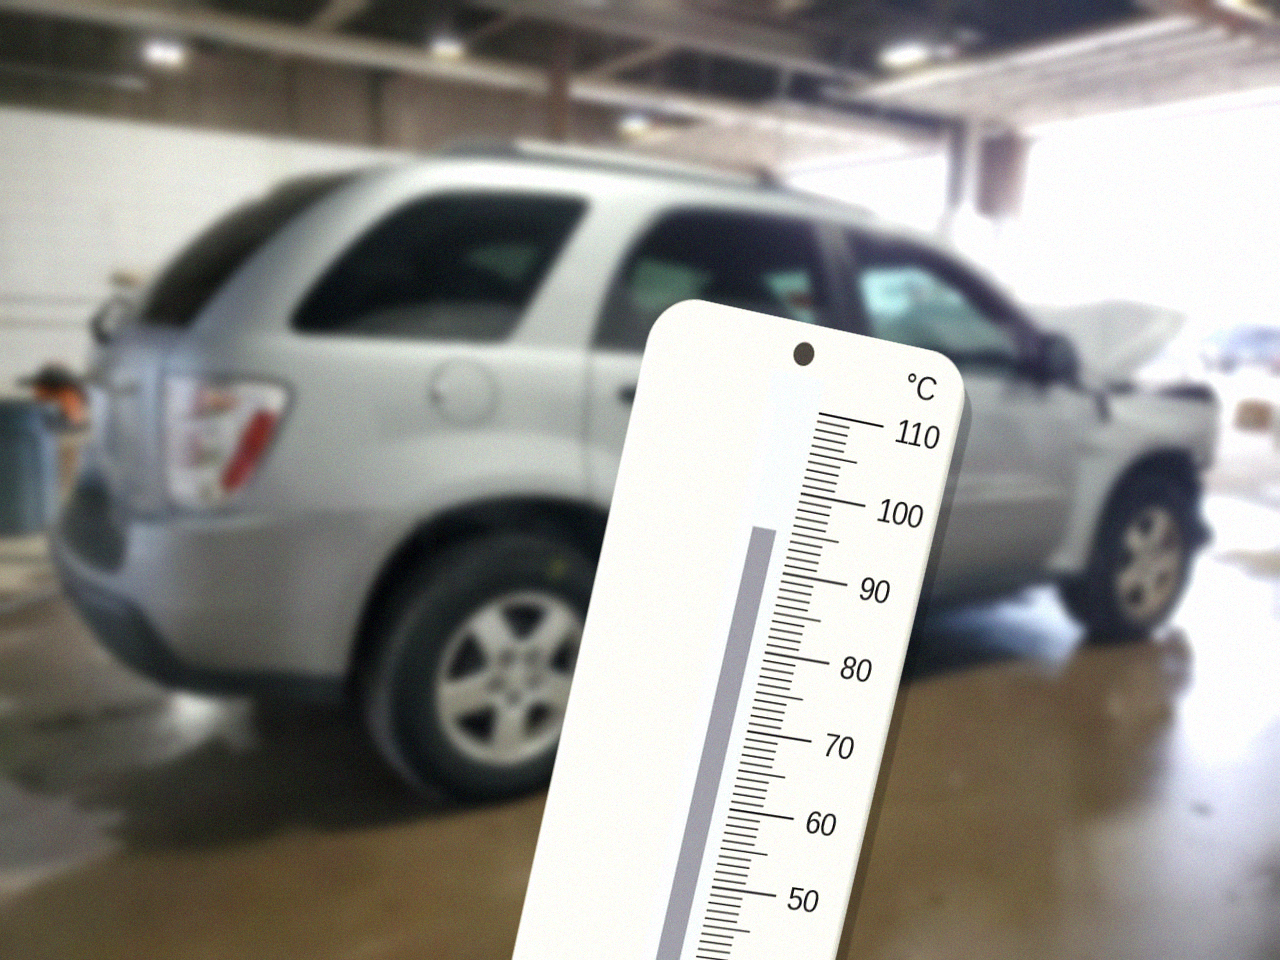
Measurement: 95 °C
